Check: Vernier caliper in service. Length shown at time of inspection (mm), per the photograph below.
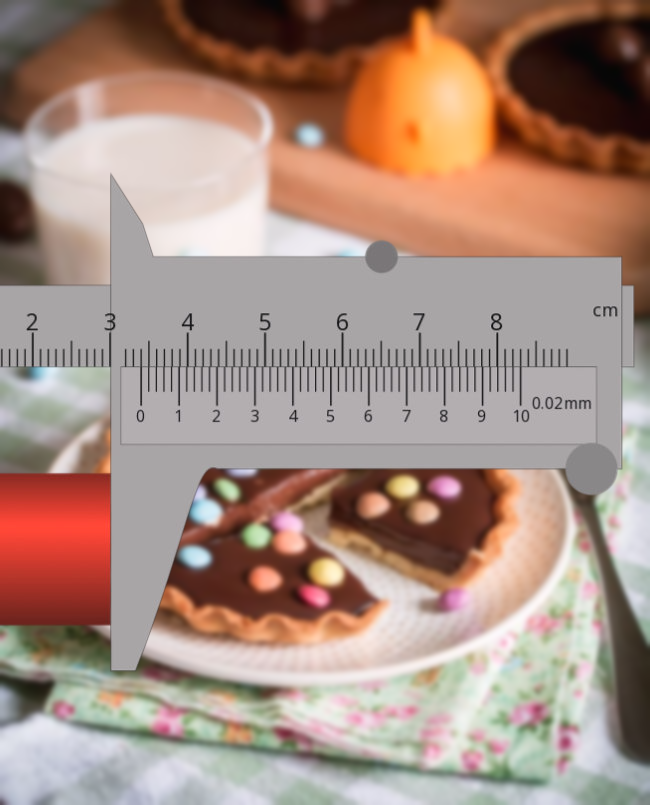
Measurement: 34.0 mm
